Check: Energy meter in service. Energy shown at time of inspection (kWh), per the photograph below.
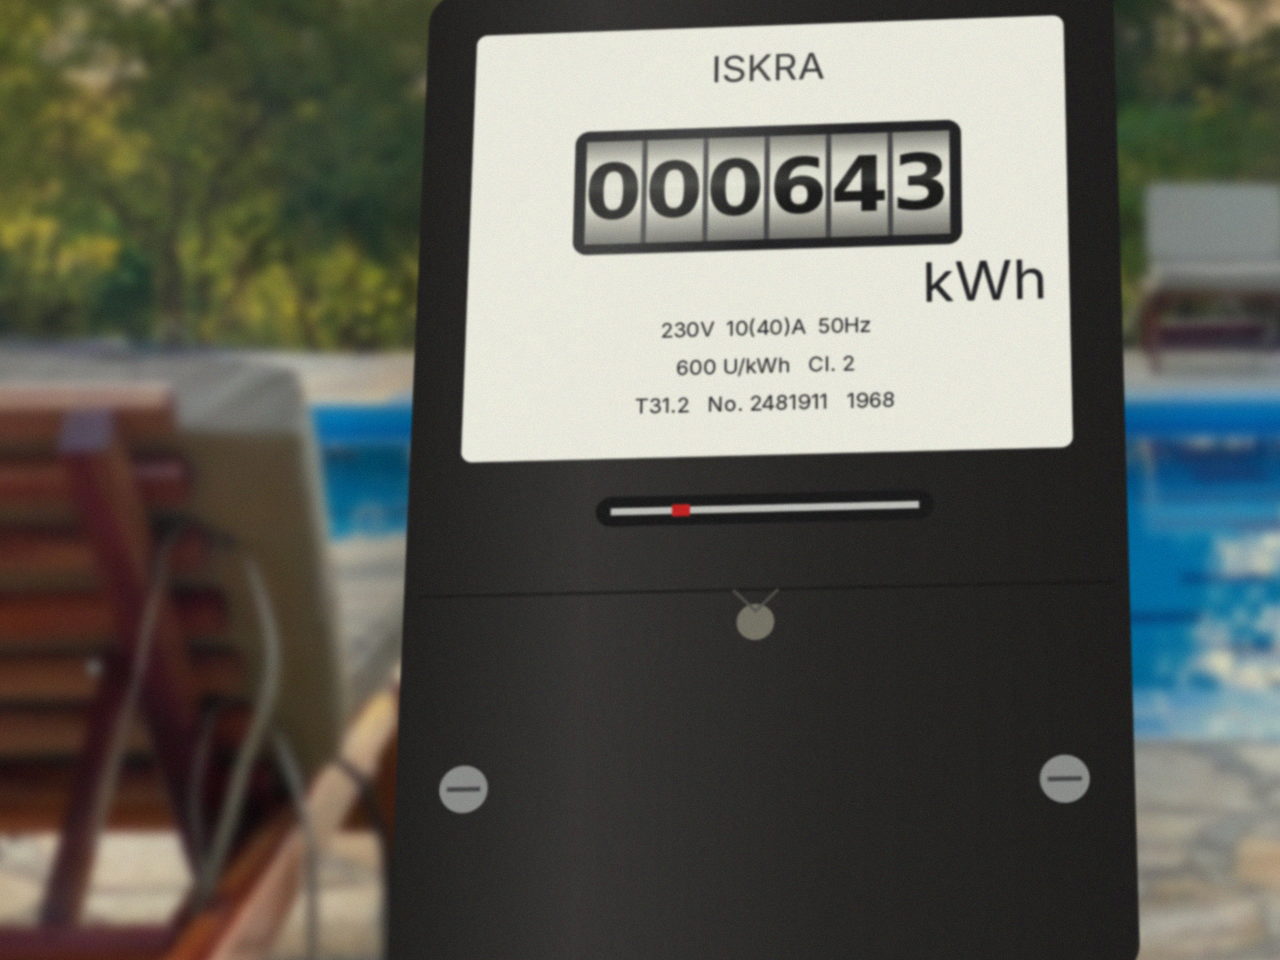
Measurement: 643 kWh
